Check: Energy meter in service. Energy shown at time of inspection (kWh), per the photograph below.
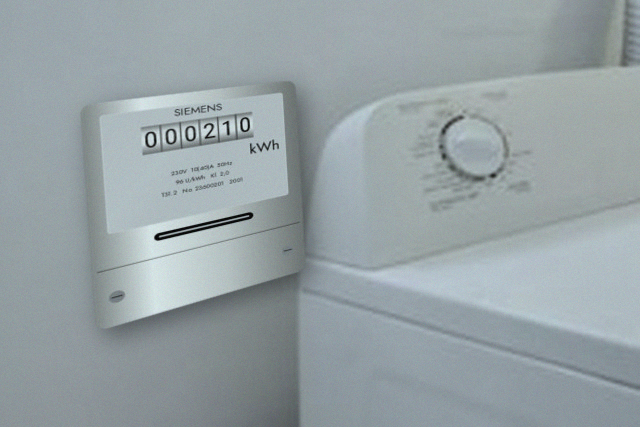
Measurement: 210 kWh
